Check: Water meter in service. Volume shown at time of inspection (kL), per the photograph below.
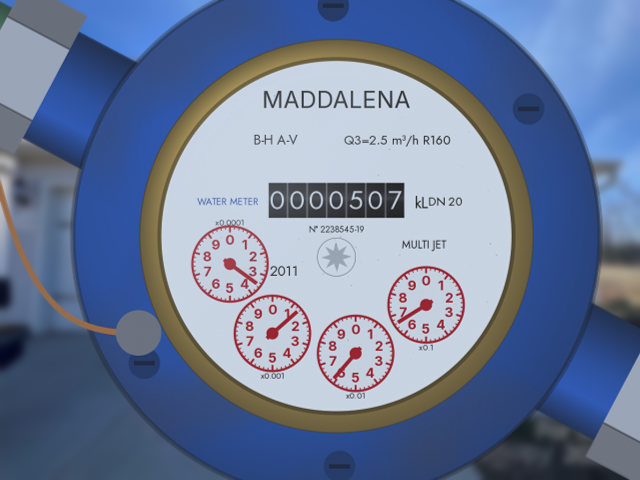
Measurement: 507.6613 kL
